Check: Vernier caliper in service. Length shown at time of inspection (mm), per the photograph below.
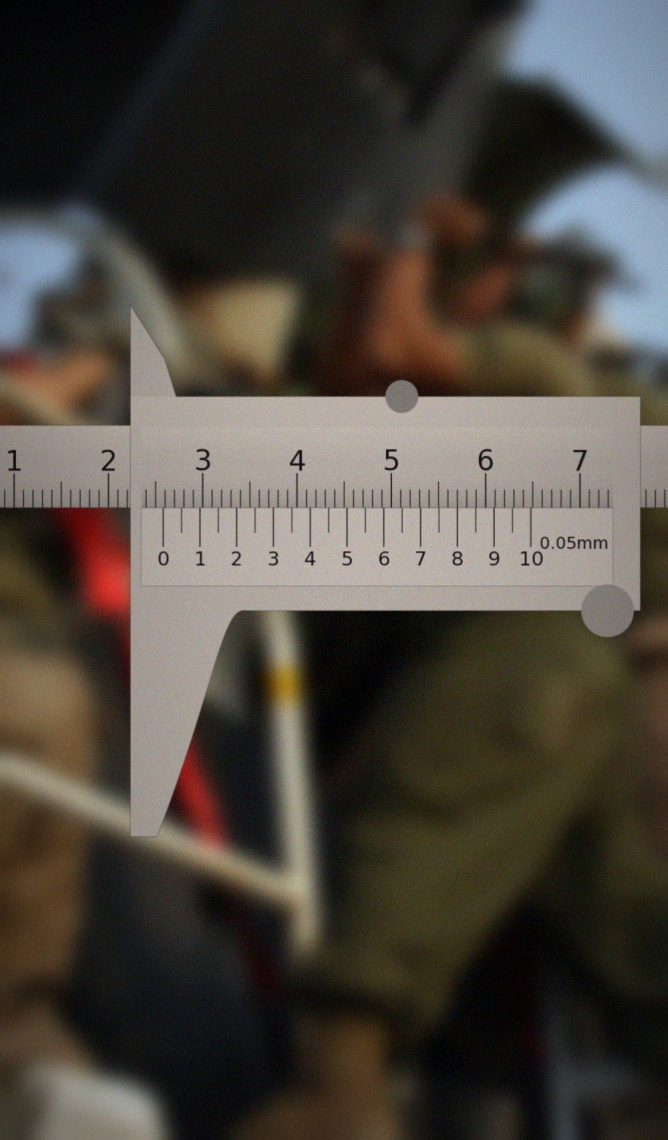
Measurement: 25.8 mm
